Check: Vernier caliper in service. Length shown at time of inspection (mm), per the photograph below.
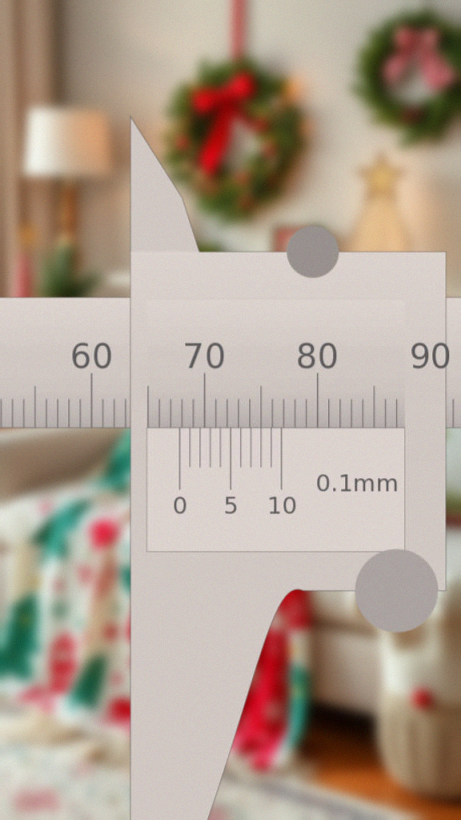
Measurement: 67.8 mm
